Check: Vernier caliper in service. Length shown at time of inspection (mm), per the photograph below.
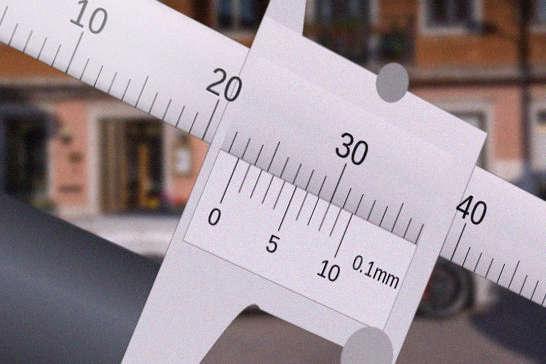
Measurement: 22.8 mm
